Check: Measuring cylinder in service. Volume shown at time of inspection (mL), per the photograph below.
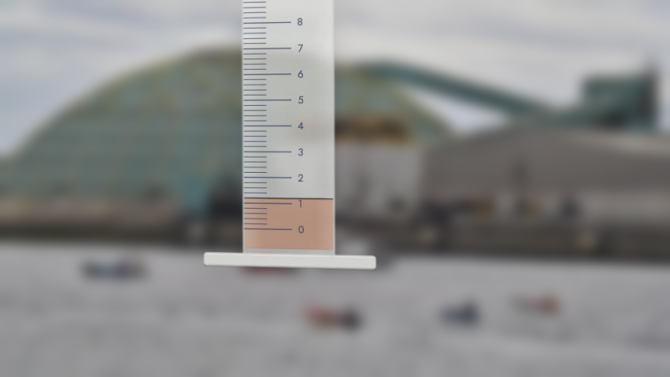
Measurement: 1.2 mL
